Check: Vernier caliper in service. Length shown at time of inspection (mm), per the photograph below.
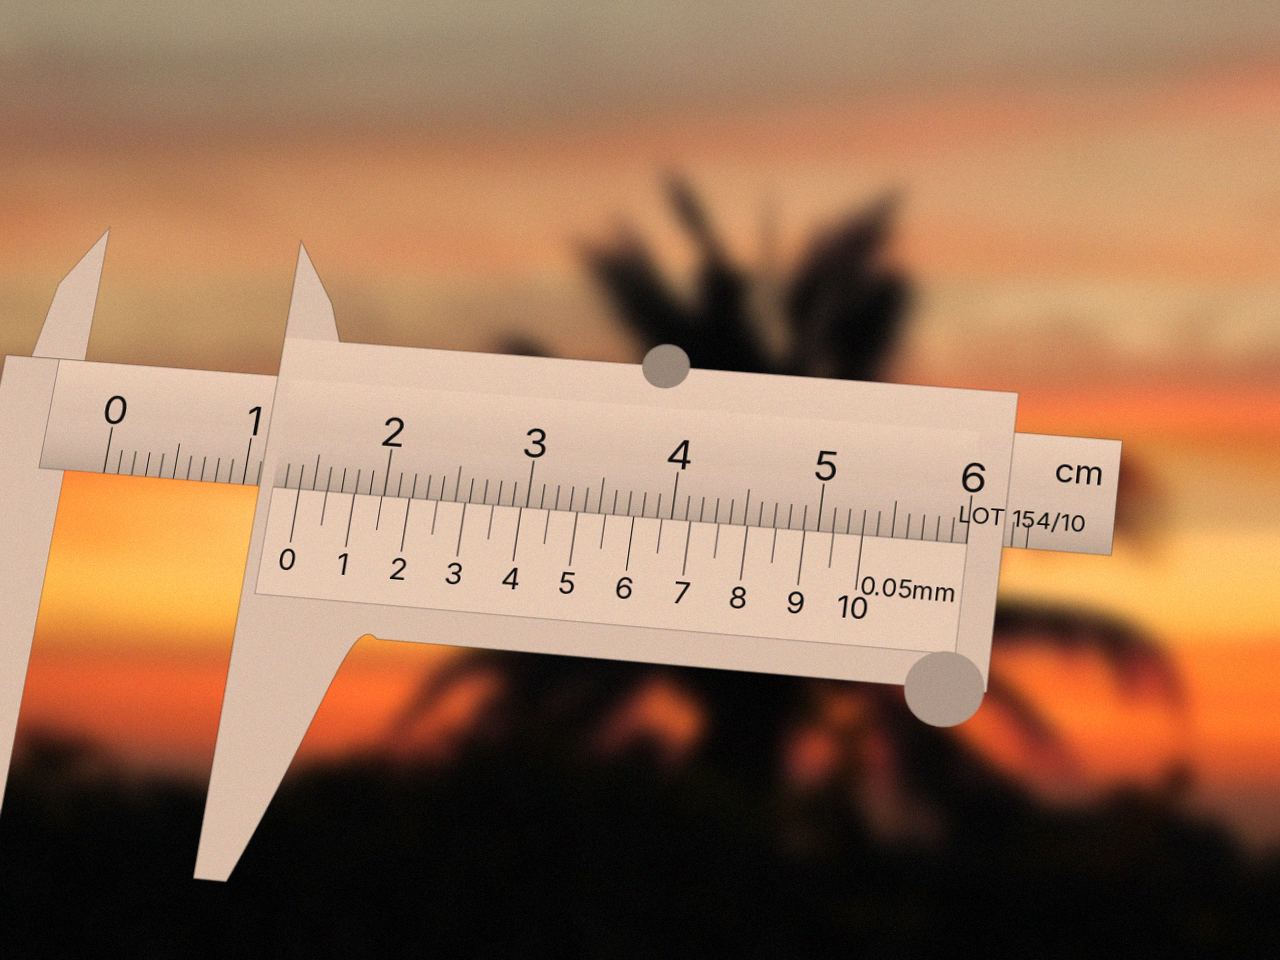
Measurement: 14.0 mm
